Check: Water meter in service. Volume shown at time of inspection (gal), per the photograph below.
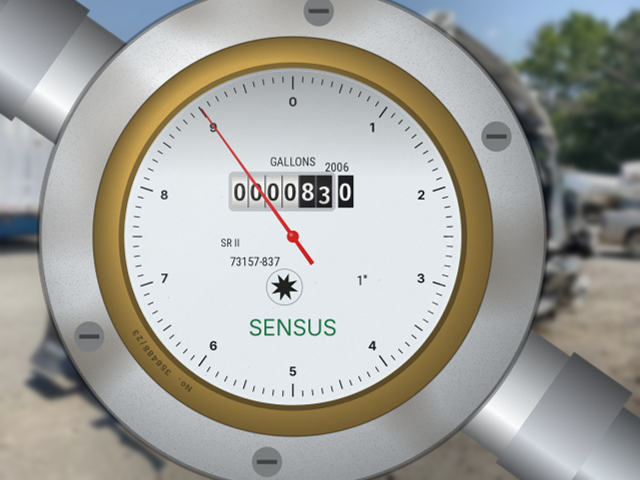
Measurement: 829.0 gal
